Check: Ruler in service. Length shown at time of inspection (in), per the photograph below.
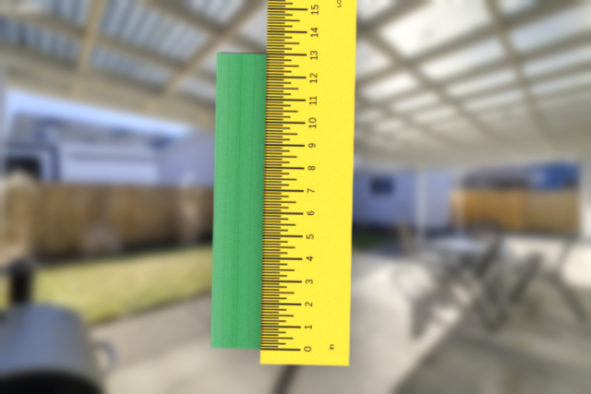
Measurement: 13 in
